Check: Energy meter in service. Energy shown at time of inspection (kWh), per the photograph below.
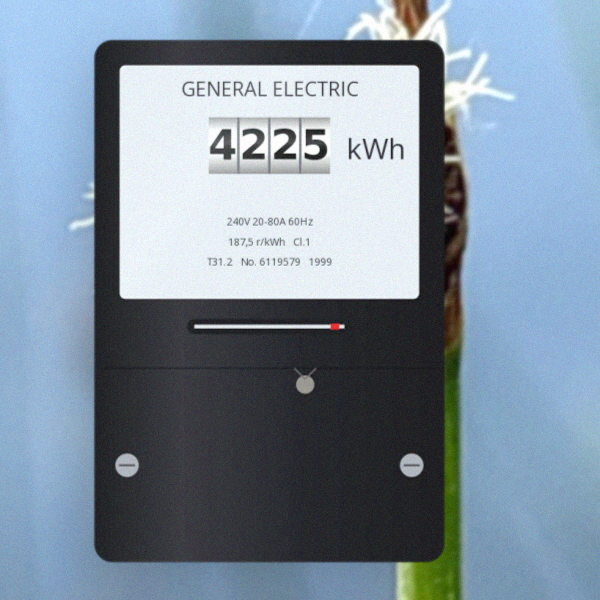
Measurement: 4225 kWh
